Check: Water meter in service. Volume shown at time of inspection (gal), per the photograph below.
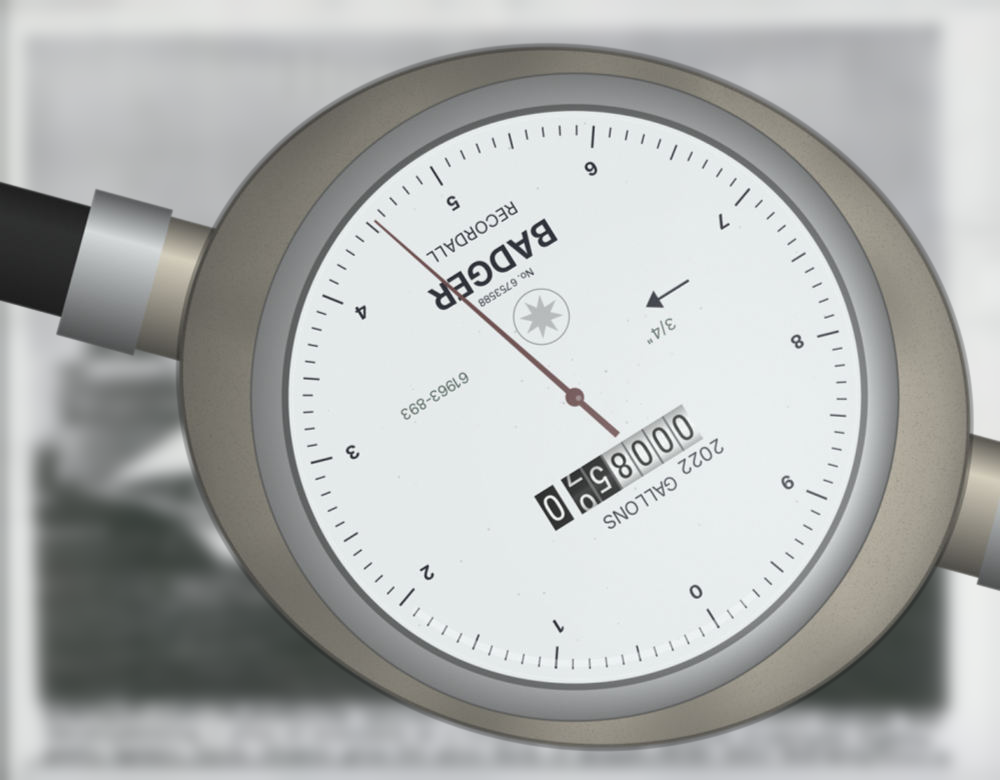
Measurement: 8564.5 gal
